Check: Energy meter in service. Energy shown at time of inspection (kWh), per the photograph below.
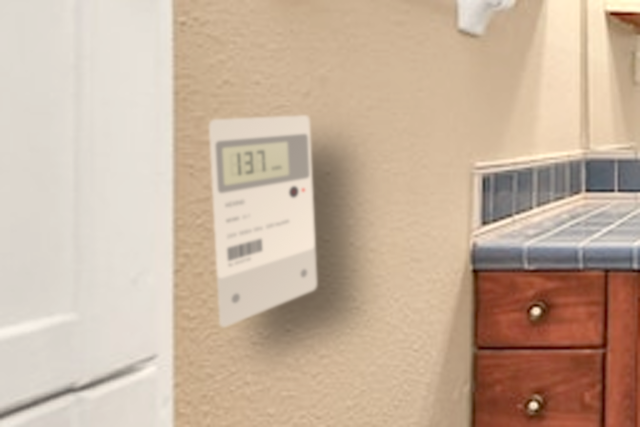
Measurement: 137 kWh
